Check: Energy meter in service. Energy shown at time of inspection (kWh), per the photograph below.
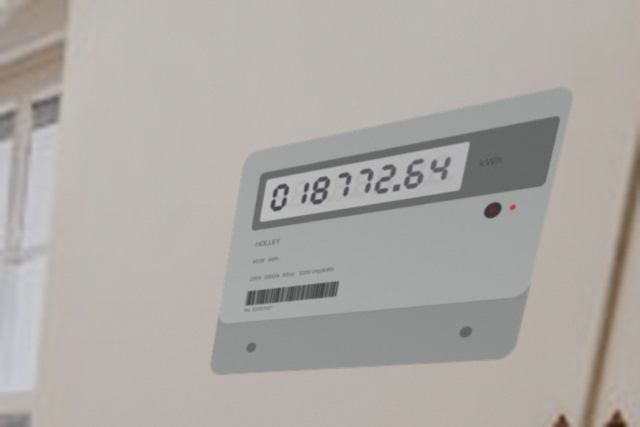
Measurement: 18772.64 kWh
